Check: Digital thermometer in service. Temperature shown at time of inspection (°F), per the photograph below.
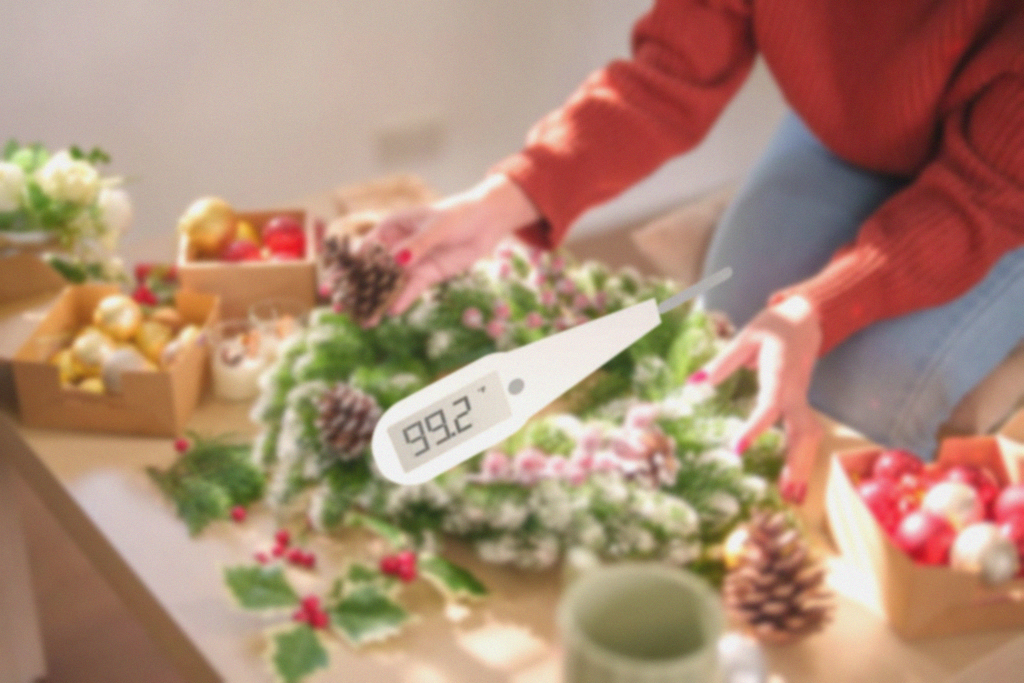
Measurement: 99.2 °F
